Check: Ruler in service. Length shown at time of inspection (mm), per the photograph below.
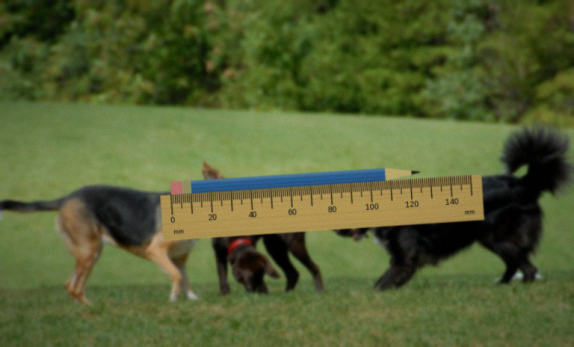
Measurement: 125 mm
